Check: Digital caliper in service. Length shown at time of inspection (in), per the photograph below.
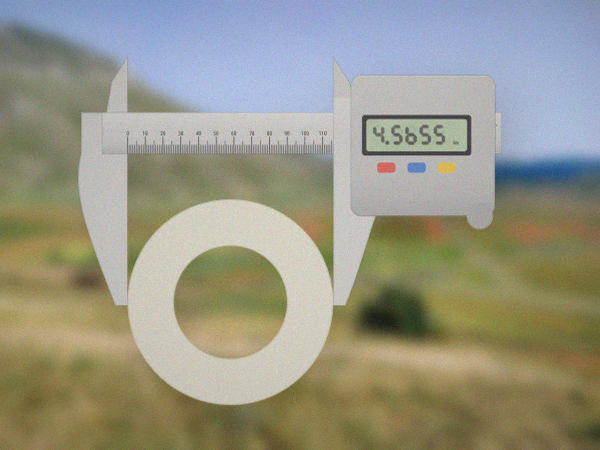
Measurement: 4.5655 in
